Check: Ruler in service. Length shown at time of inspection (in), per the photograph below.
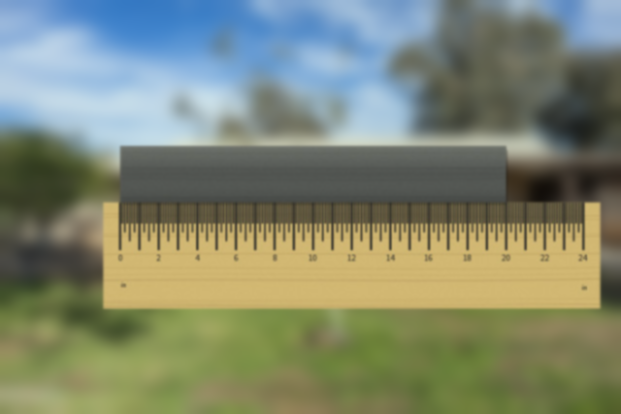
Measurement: 20 in
